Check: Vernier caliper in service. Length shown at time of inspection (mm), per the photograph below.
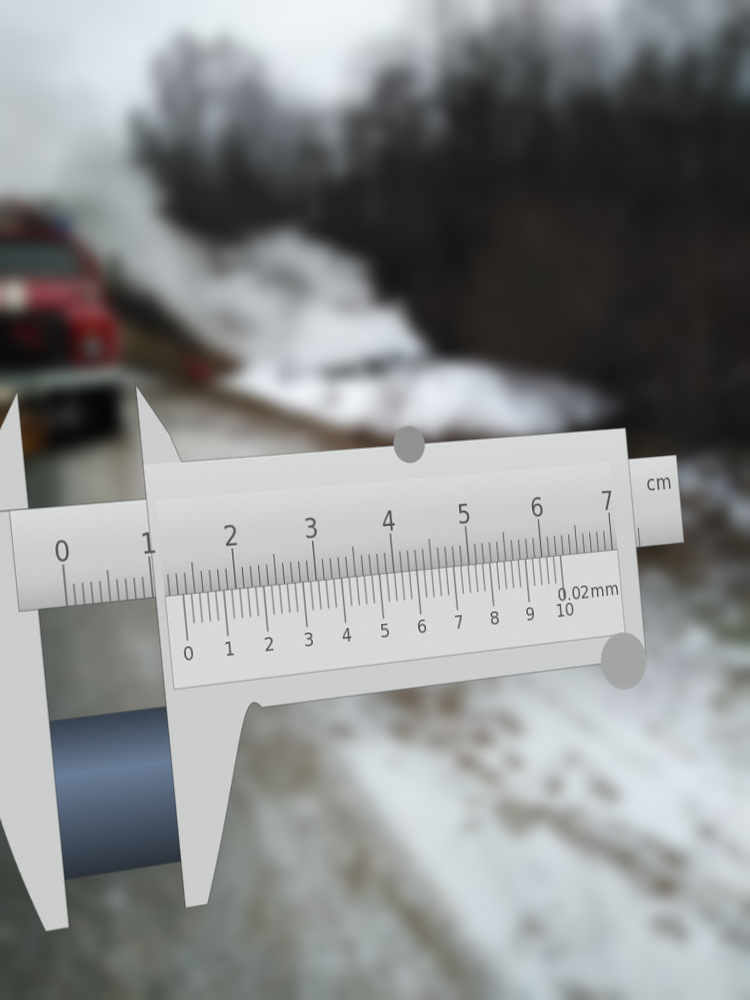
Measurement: 13.6 mm
